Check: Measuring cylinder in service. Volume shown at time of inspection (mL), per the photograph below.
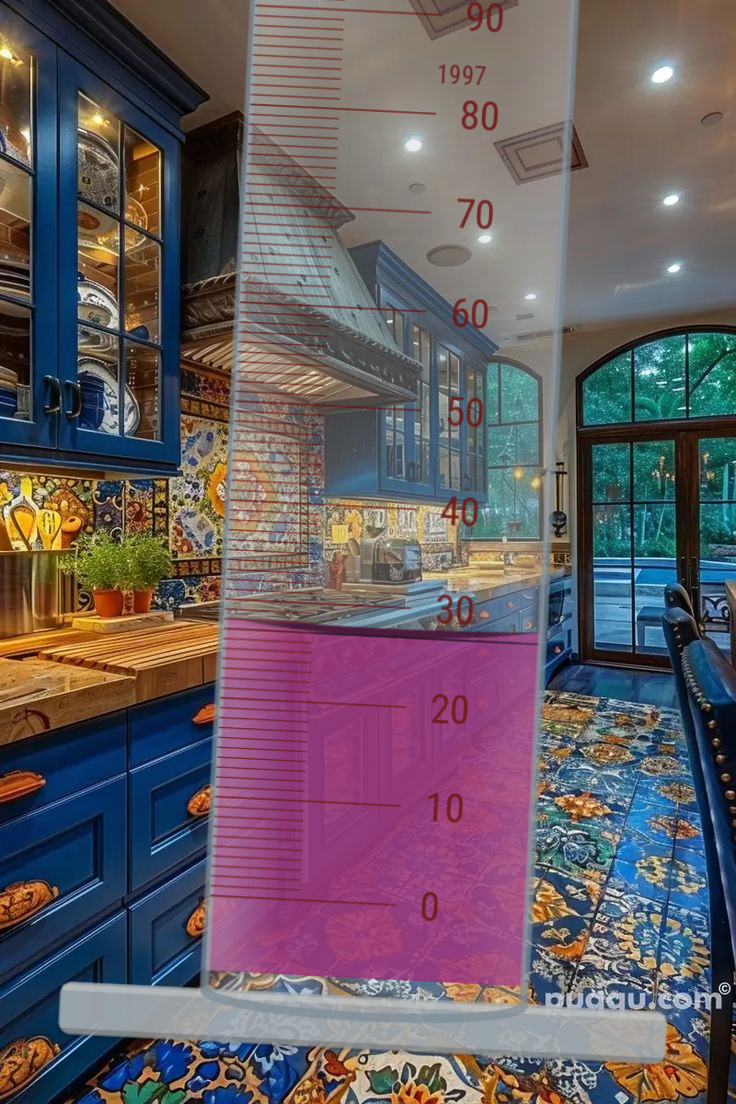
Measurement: 27 mL
